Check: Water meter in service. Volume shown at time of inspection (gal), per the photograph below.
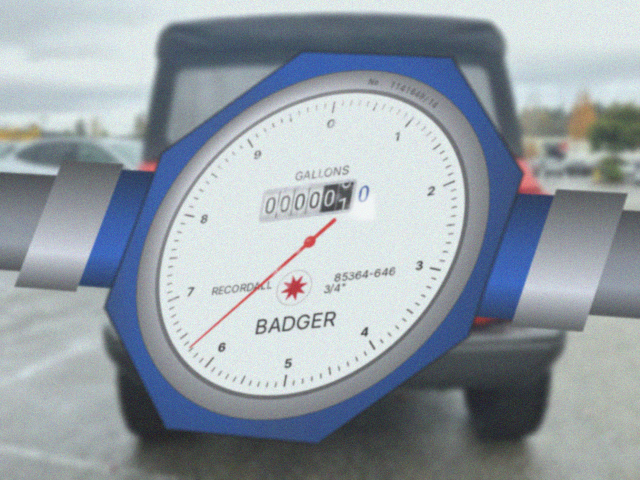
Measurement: 6.3 gal
